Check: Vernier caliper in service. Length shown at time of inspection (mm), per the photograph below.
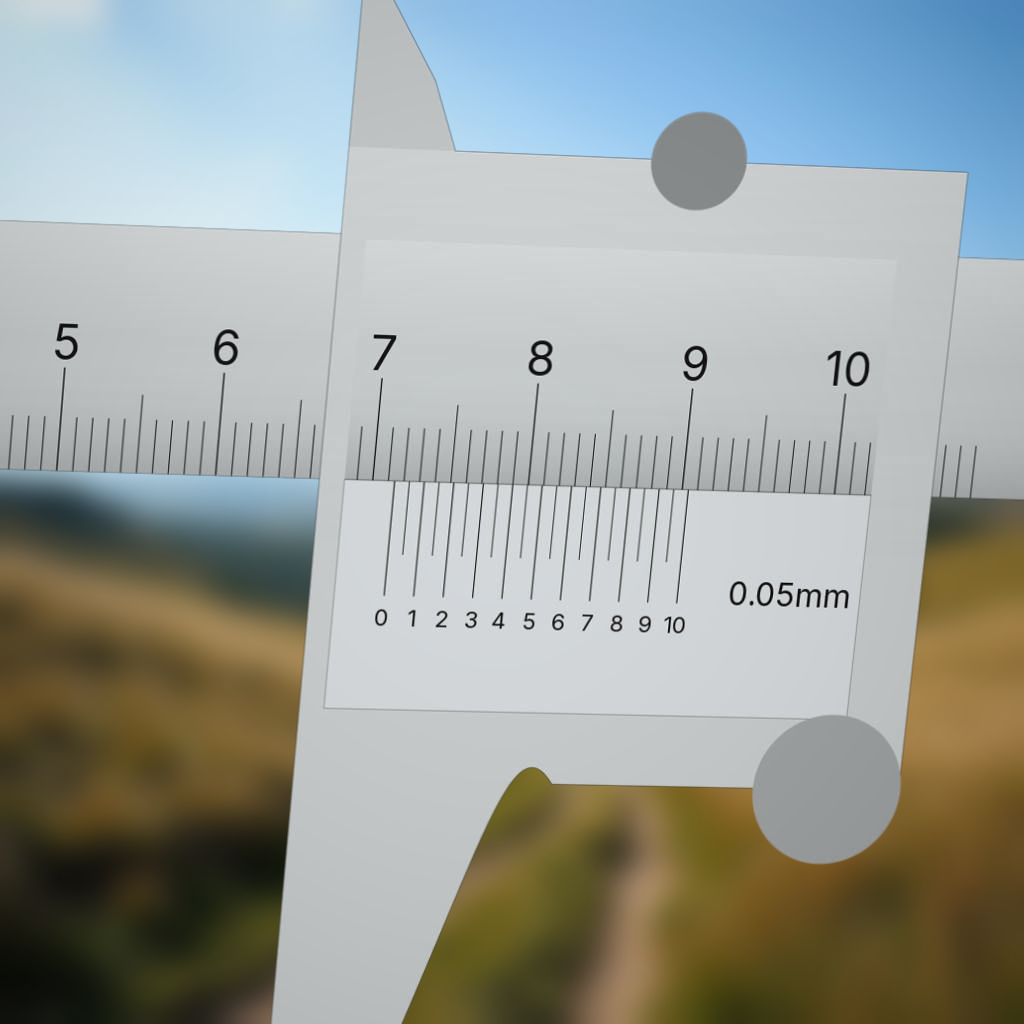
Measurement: 71.4 mm
